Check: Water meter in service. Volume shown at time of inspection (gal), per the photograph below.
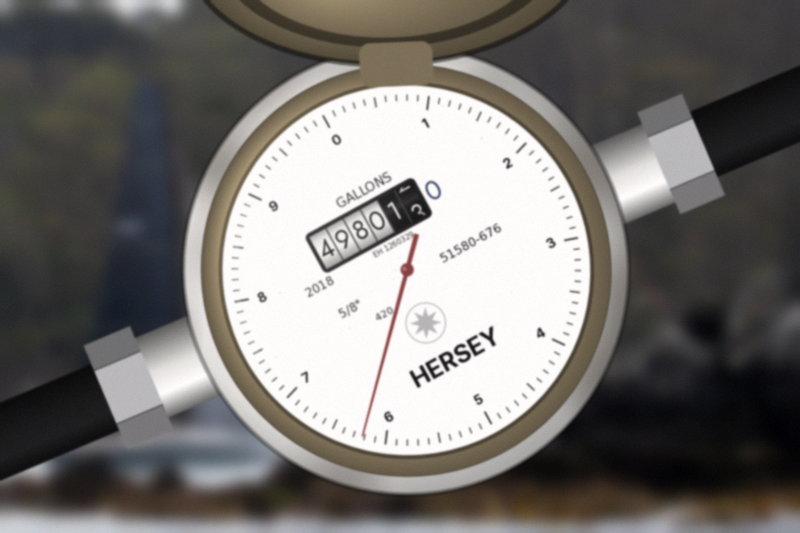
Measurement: 4980126.2 gal
